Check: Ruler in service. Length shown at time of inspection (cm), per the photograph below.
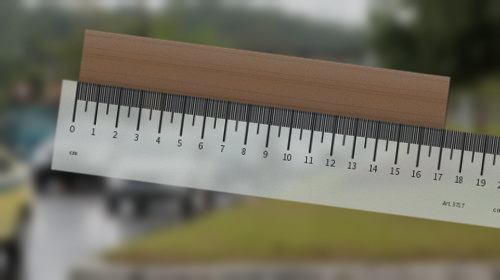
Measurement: 17 cm
